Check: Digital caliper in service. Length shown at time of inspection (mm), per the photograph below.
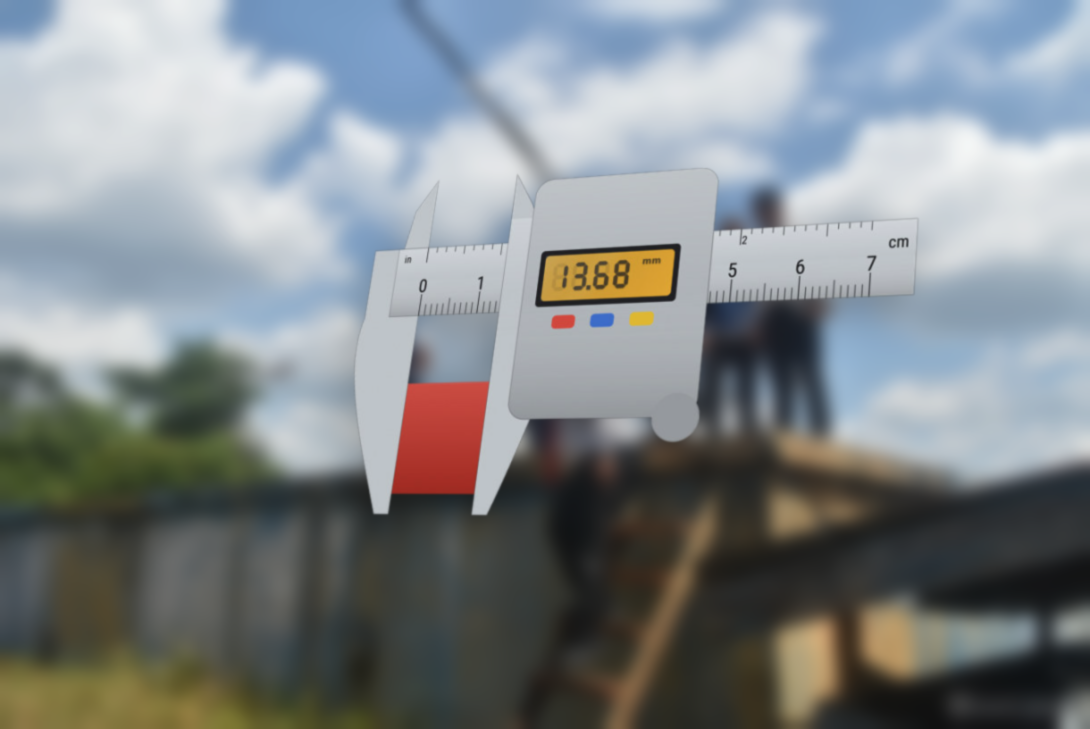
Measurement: 13.68 mm
